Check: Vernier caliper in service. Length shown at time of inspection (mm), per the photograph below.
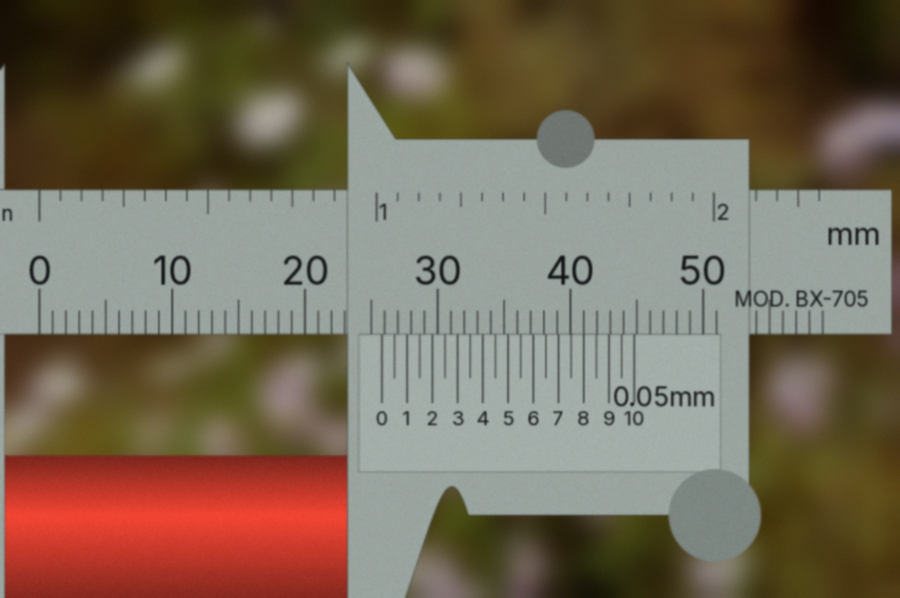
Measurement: 25.8 mm
